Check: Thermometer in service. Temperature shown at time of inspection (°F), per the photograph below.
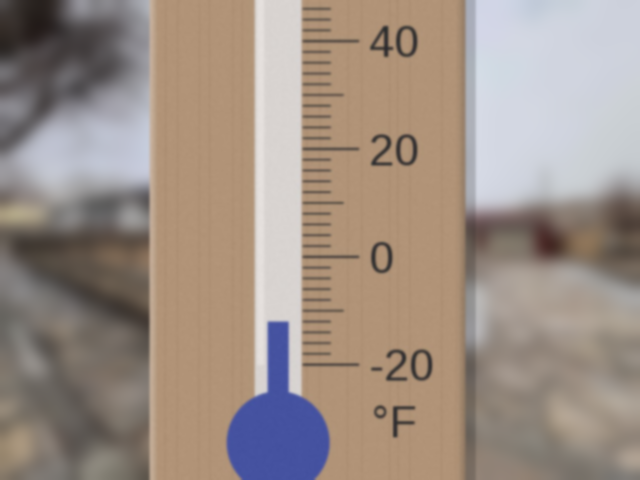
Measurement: -12 °F
